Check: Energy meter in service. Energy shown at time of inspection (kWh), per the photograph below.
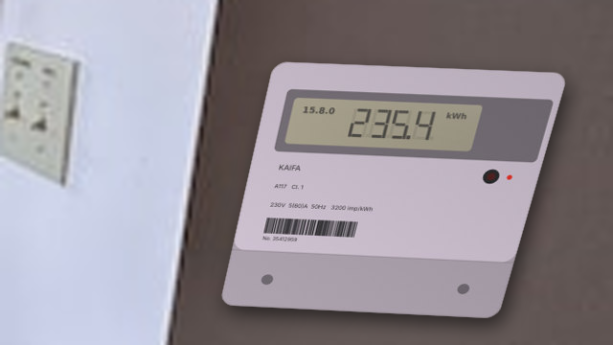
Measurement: 235.4 kWh
